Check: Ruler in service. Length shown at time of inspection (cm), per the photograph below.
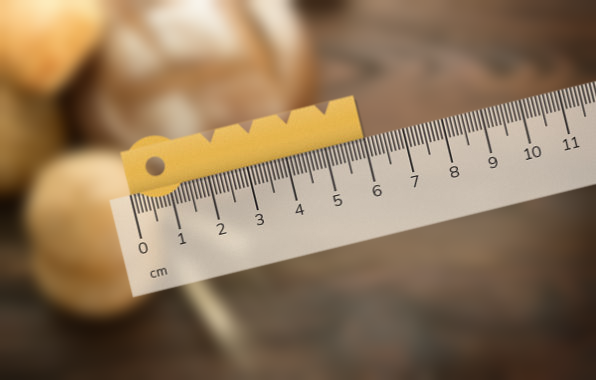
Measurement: 6 cm
